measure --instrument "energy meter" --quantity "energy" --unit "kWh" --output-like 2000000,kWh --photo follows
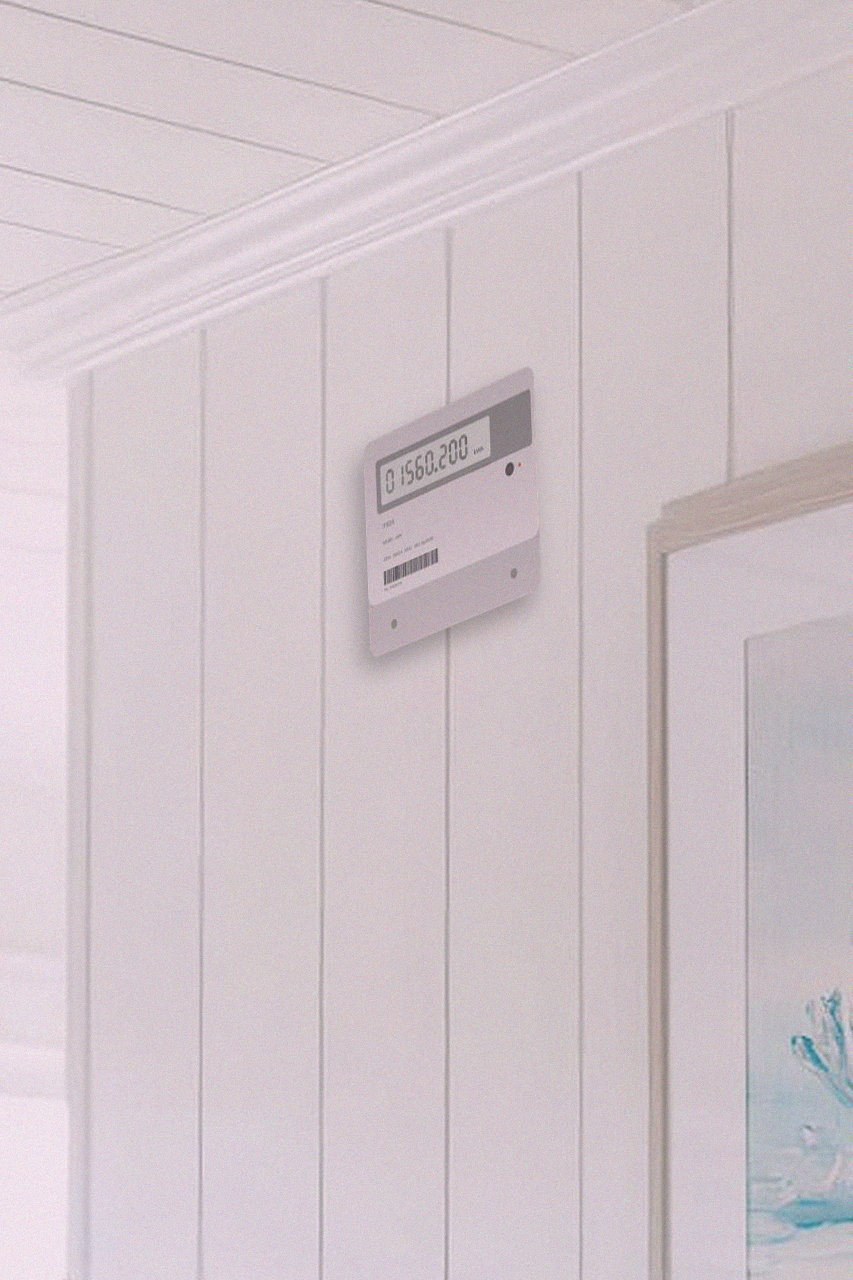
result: 1560.200,kWh
